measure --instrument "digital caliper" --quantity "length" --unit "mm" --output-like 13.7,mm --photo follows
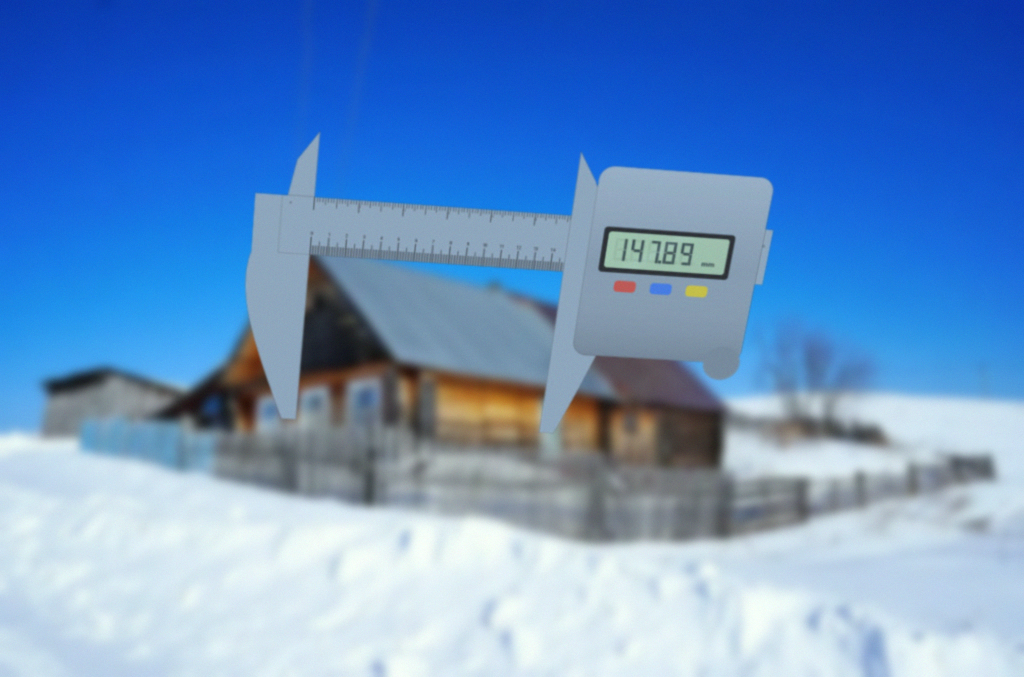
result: 147.89,mm
